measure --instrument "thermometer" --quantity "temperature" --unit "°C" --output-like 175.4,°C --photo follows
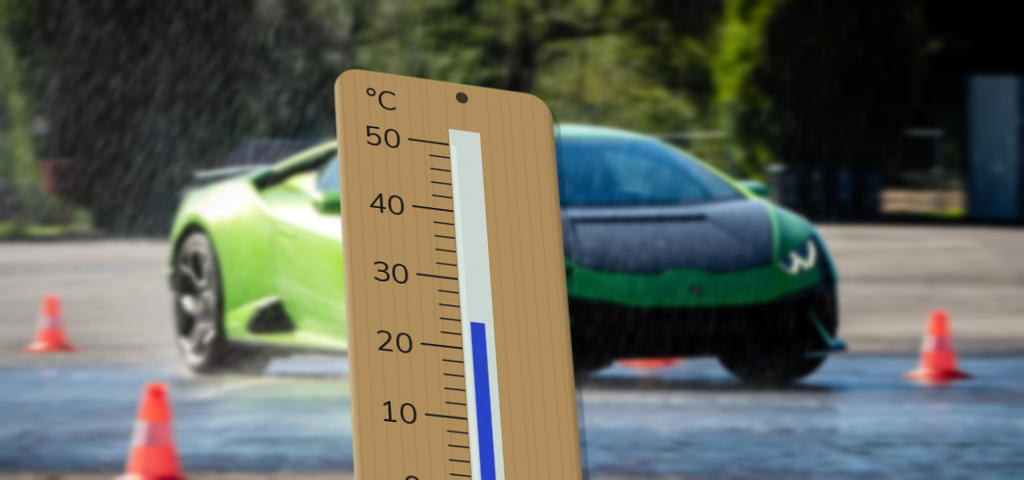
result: 24,°C
